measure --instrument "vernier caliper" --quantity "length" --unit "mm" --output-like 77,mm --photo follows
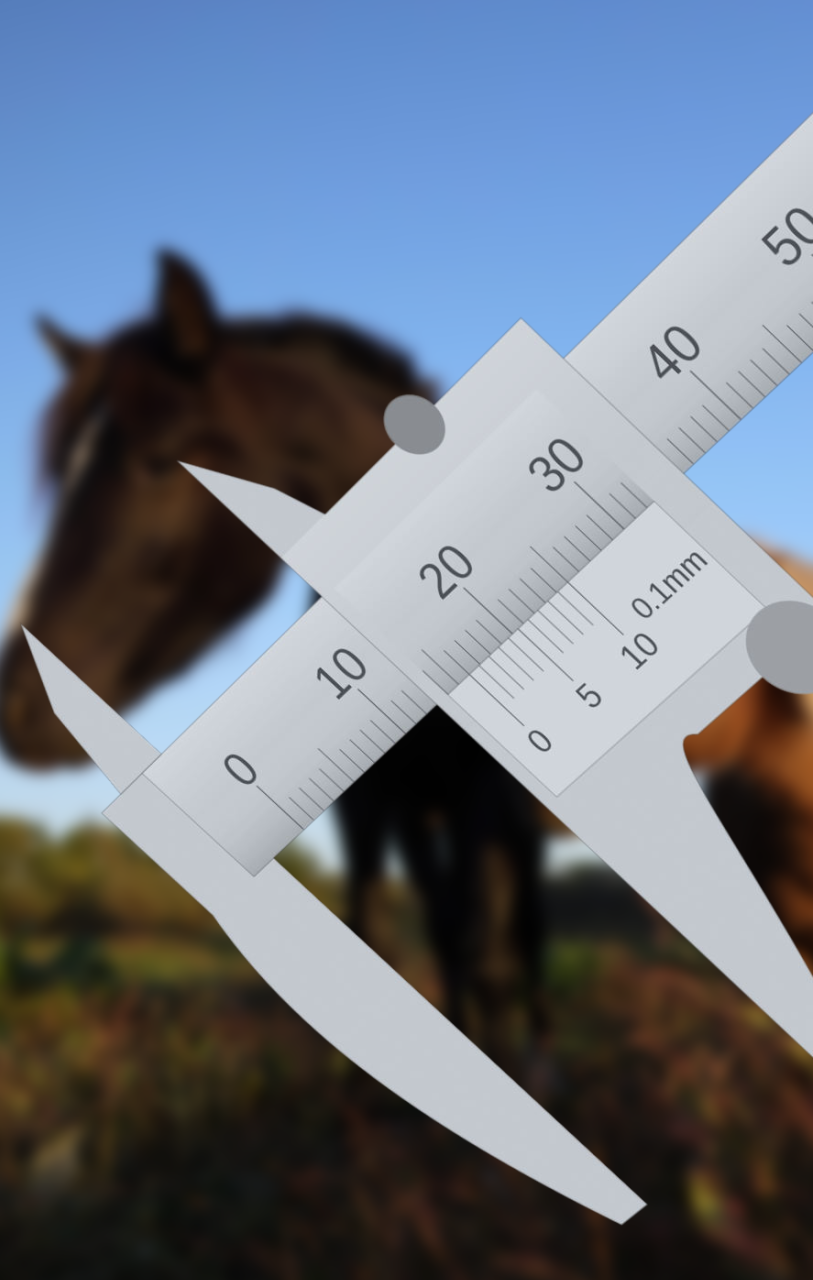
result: 16.0,mm
